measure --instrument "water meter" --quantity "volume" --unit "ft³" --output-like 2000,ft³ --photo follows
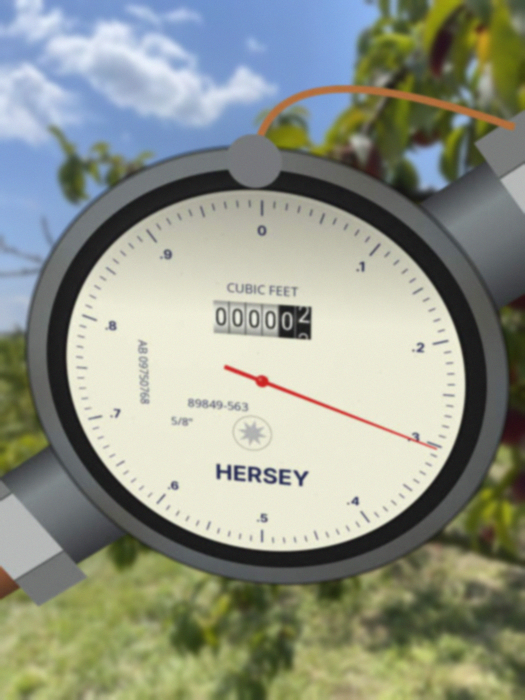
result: 2.30,ft³
